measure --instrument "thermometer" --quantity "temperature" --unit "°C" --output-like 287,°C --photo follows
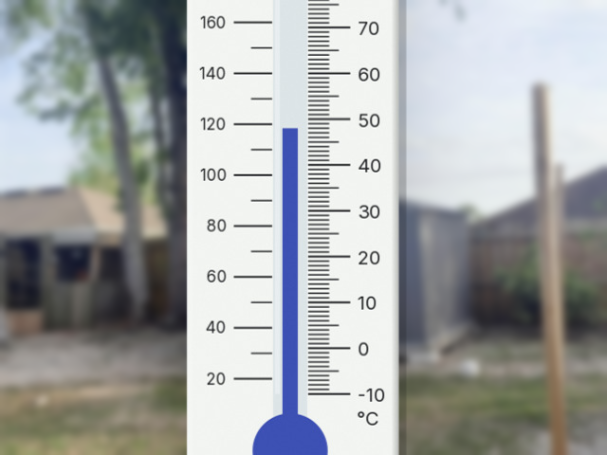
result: 48,°C
